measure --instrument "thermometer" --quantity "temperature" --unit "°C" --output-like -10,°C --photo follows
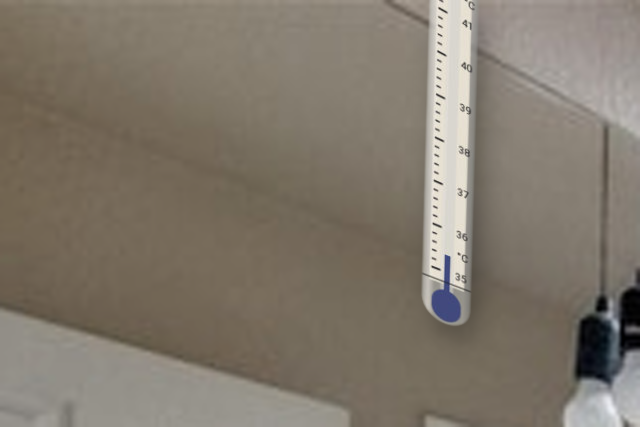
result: 35.4,°C
